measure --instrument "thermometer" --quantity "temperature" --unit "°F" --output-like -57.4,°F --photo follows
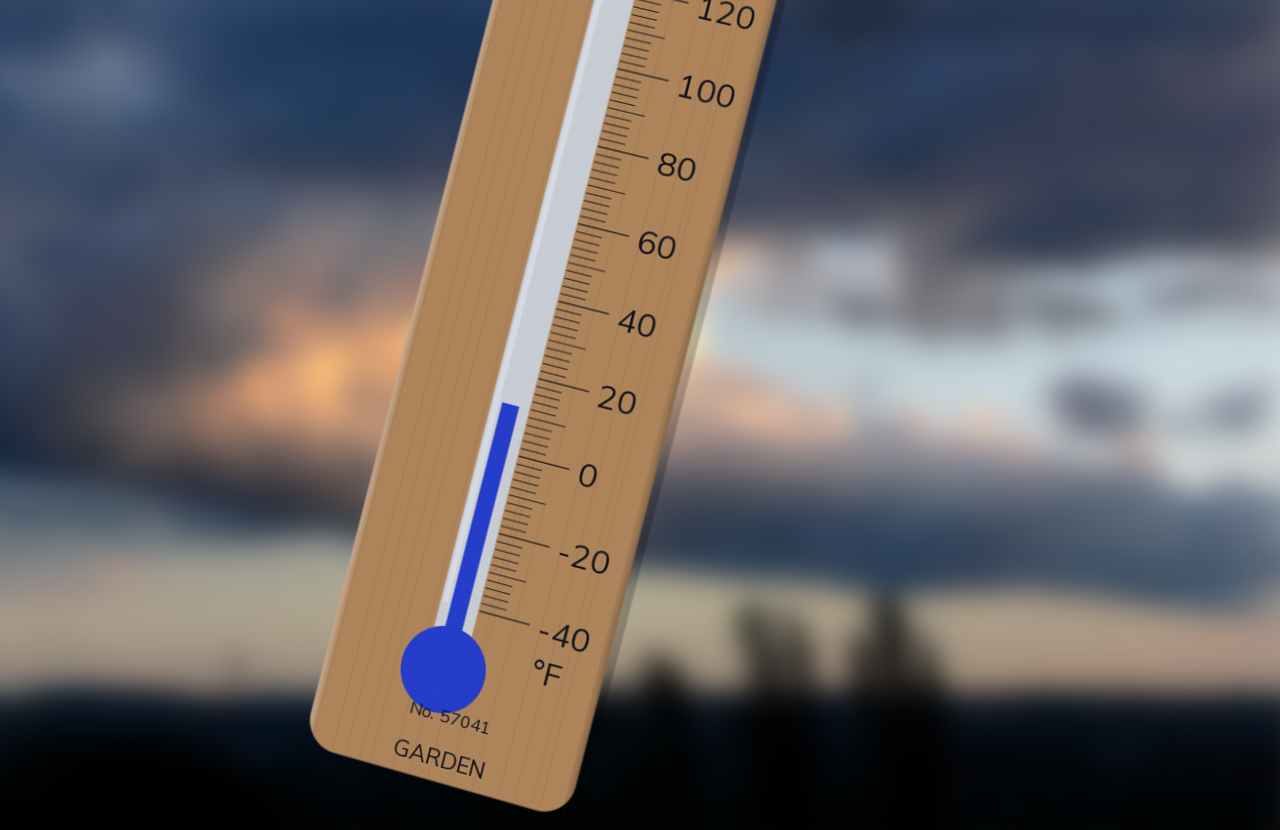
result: 12,°F
